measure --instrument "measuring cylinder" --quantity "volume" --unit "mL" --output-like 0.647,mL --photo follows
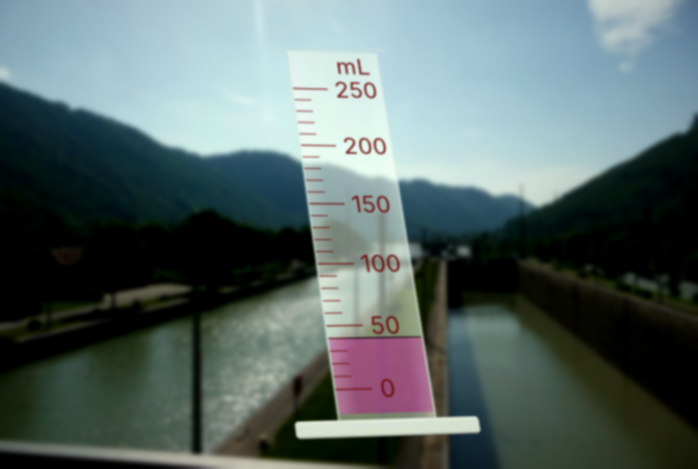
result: 40,mL
